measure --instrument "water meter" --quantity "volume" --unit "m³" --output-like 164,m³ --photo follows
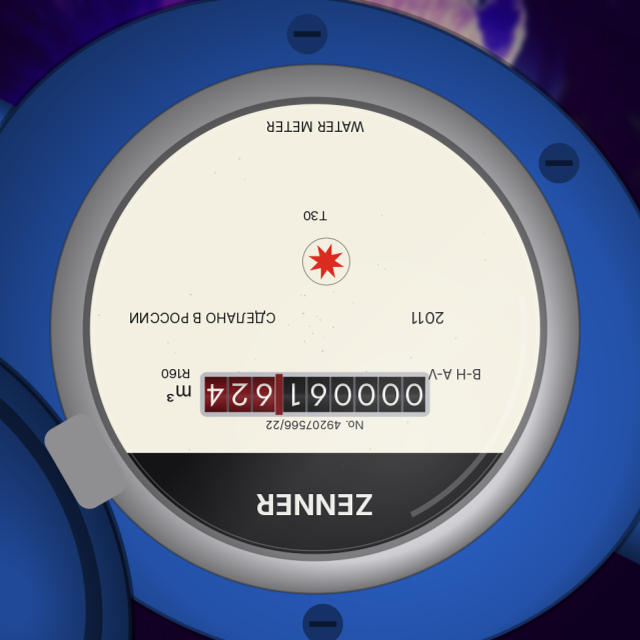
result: 61.624,m³
